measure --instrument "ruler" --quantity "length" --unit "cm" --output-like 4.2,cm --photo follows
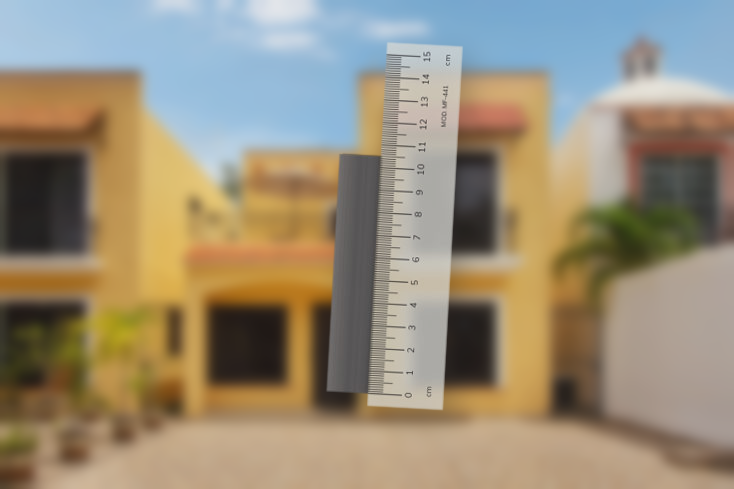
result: 10.5,cm
